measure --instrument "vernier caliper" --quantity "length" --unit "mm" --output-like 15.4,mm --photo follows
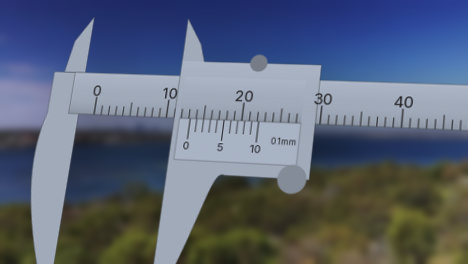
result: 13.2,mm
